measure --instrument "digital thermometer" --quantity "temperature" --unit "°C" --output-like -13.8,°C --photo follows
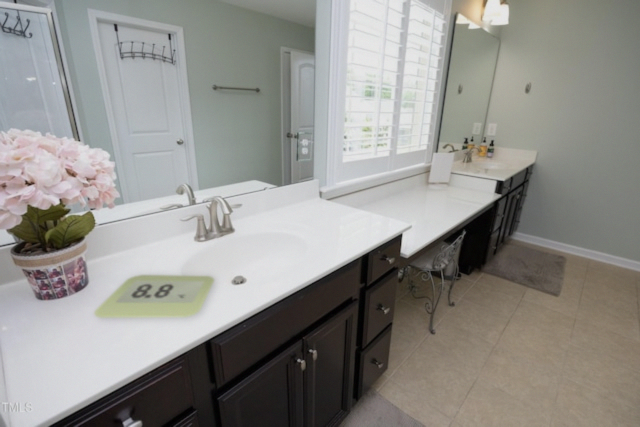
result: 8.8,°C
